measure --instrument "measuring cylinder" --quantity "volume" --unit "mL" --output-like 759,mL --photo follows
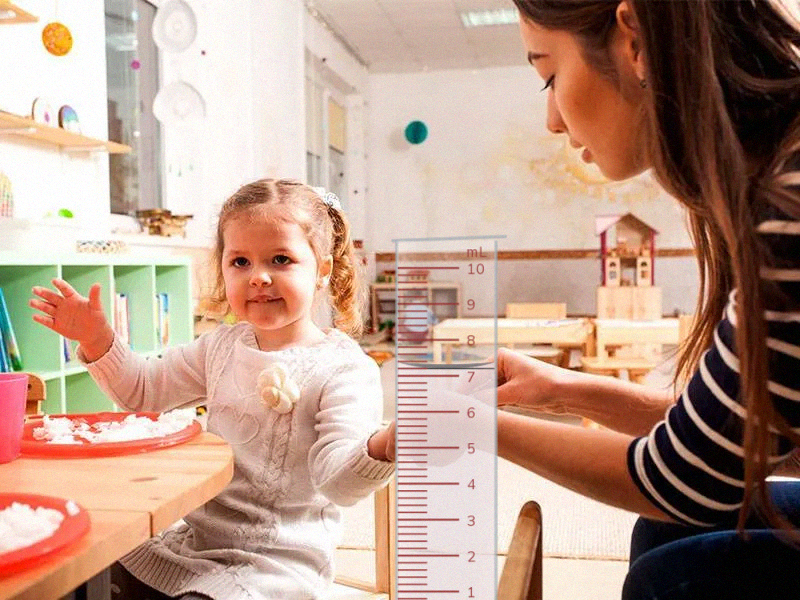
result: 7.2,mL
